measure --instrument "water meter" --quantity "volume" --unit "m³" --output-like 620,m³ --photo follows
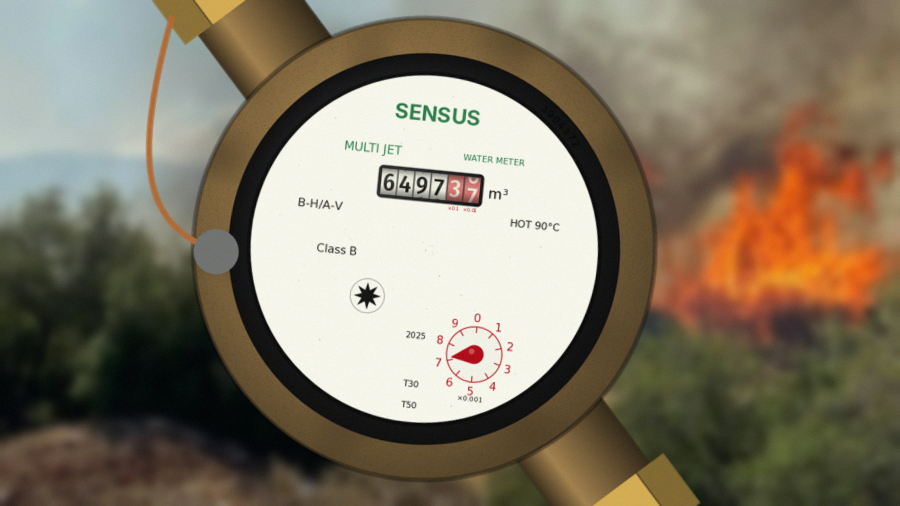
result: 6497.367,m³
